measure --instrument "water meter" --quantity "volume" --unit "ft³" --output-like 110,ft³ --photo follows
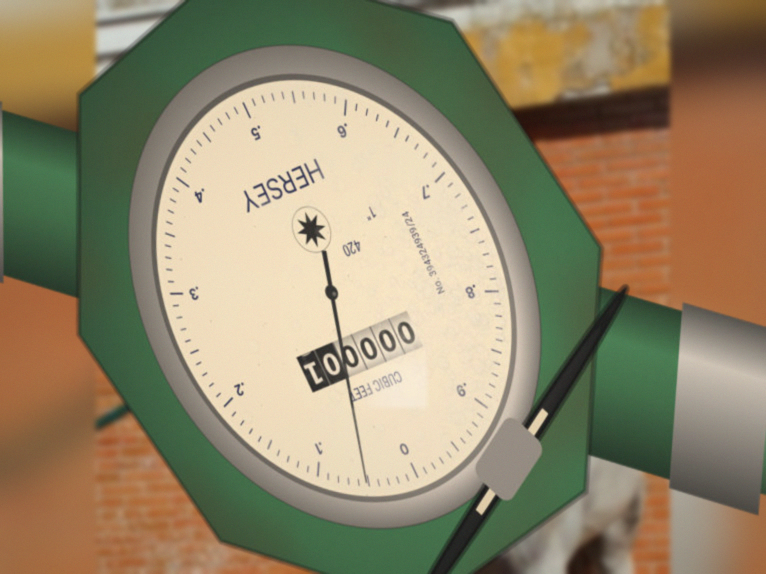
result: 1.05,ft³
